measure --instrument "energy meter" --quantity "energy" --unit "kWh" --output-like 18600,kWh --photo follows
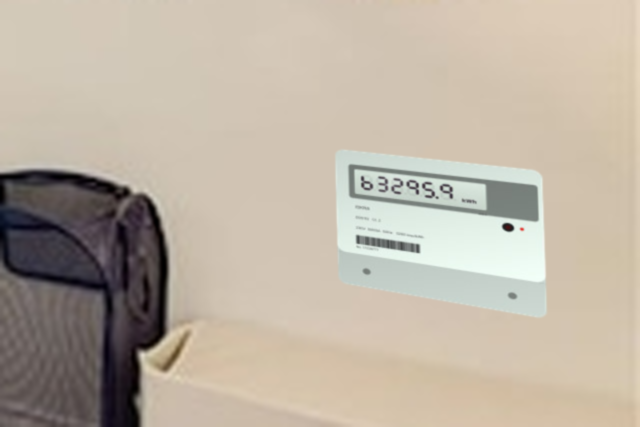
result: 63295.9,kWh
